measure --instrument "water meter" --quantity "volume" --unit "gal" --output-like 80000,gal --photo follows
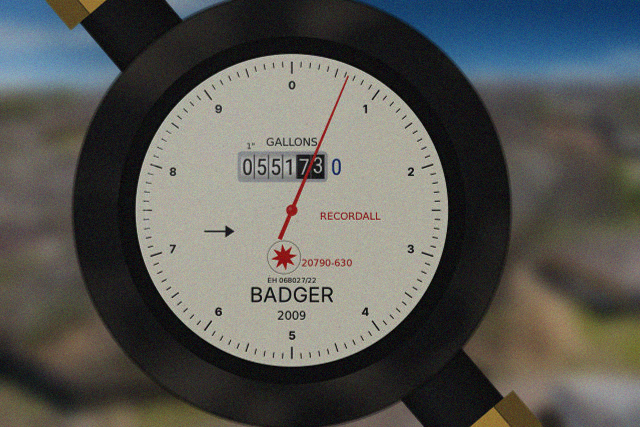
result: 551730.6,gal
